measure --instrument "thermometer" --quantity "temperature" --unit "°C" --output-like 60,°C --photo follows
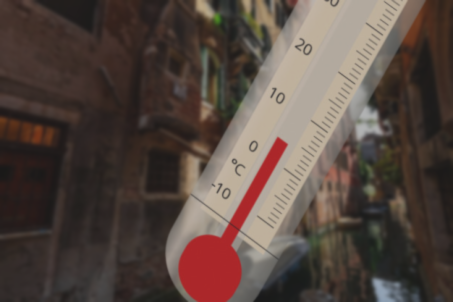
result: 4,°C
